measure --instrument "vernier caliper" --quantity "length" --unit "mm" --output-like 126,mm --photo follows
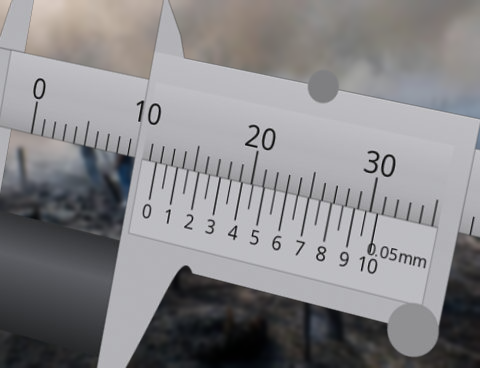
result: 11.6,mm
